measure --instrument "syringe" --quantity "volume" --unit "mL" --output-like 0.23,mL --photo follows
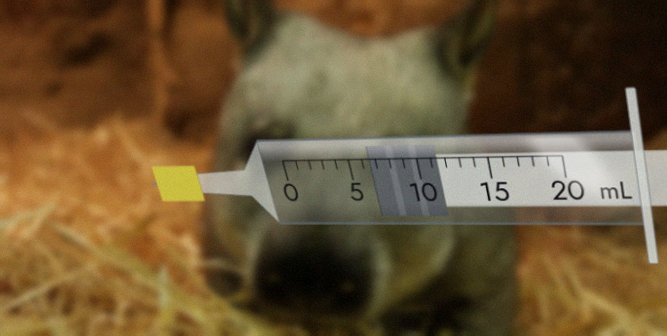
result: 6.5,mL
